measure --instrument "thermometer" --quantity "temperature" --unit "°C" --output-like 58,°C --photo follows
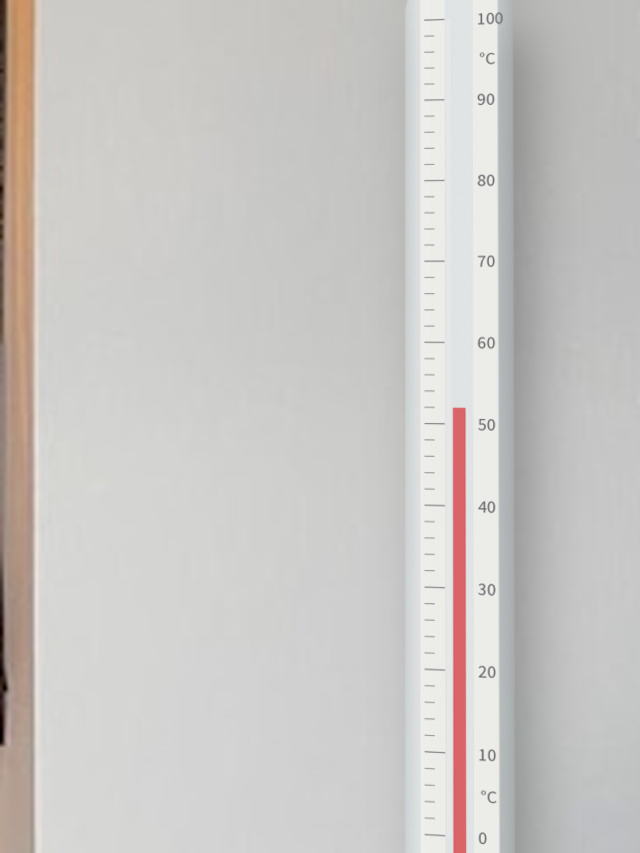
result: 52,°C
